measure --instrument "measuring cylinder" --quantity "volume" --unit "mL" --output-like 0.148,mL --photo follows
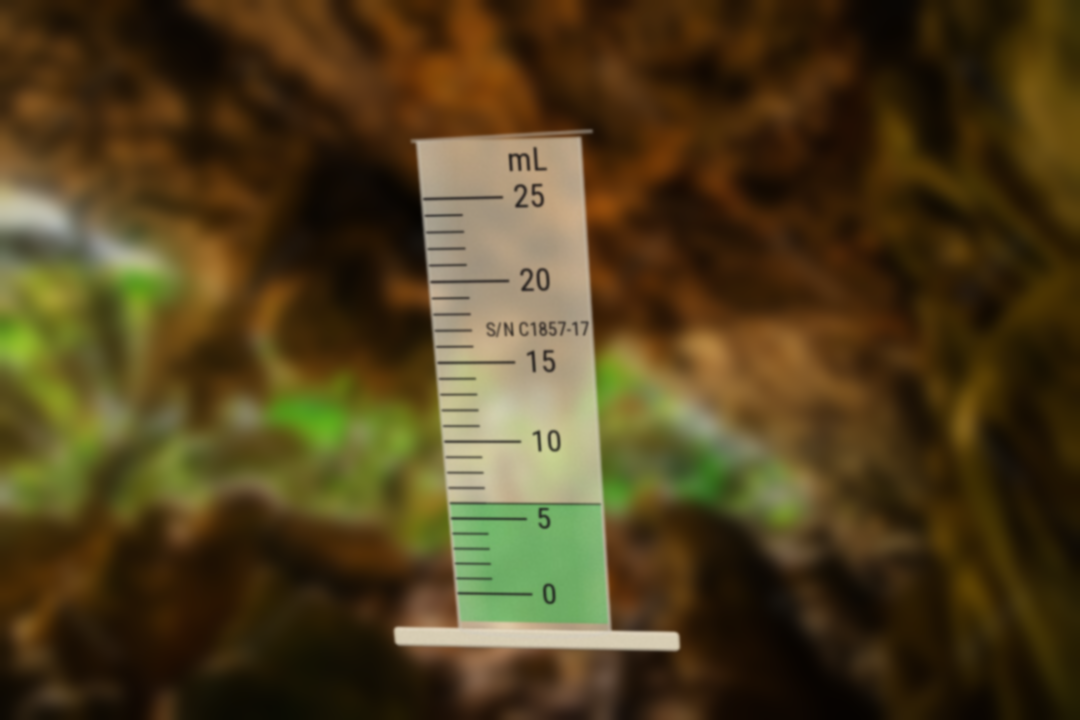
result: 6,mL
